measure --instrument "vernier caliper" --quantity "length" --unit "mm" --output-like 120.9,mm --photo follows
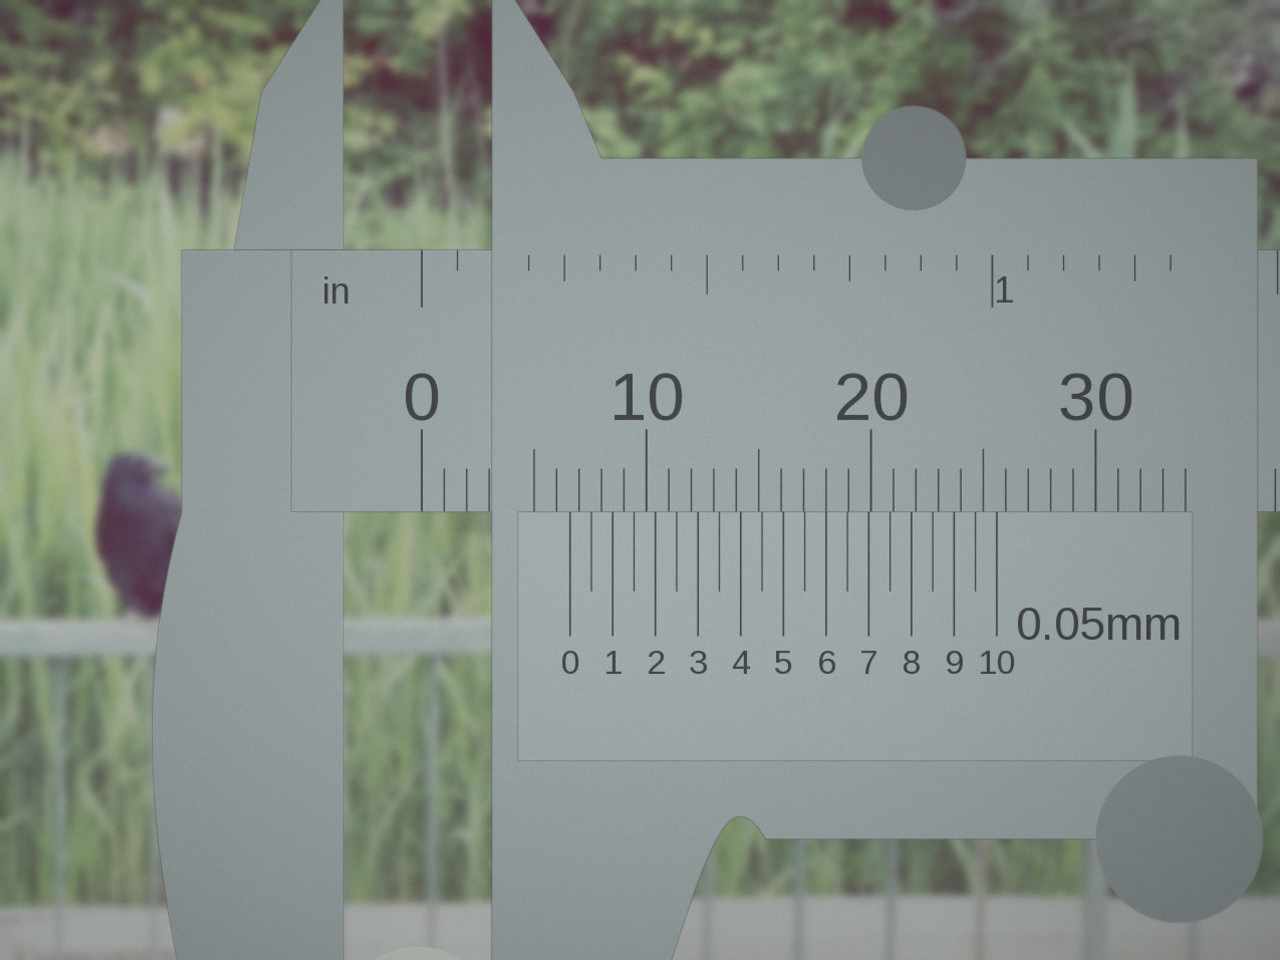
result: 6.6,mm
